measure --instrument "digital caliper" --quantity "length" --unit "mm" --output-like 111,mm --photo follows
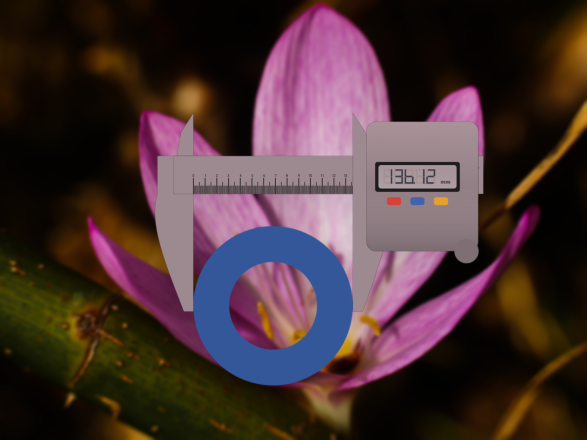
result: 136.12,mm
